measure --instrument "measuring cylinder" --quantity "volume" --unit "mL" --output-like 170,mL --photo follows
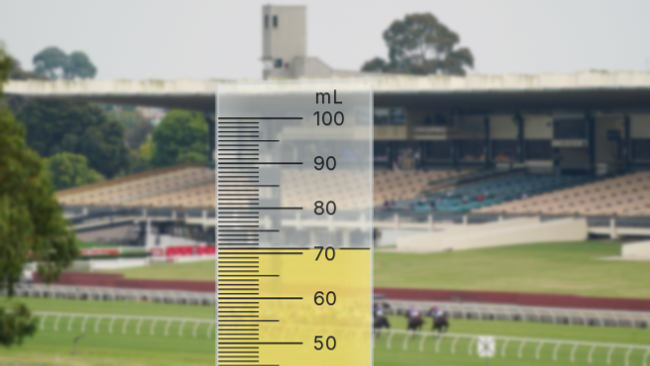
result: 71,mL
